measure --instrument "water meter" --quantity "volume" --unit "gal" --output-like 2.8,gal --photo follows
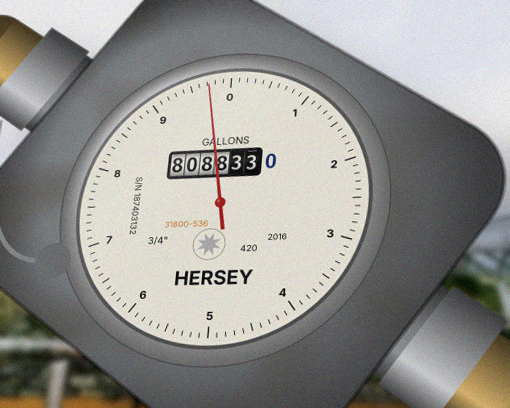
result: 8088329.7,gal
